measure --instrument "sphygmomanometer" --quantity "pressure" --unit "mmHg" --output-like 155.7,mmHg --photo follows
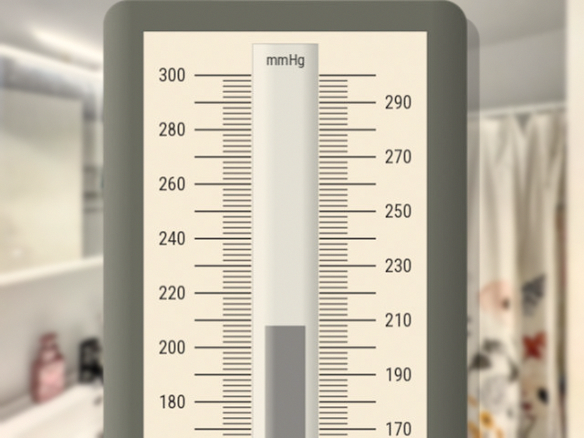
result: 208,mmHg
